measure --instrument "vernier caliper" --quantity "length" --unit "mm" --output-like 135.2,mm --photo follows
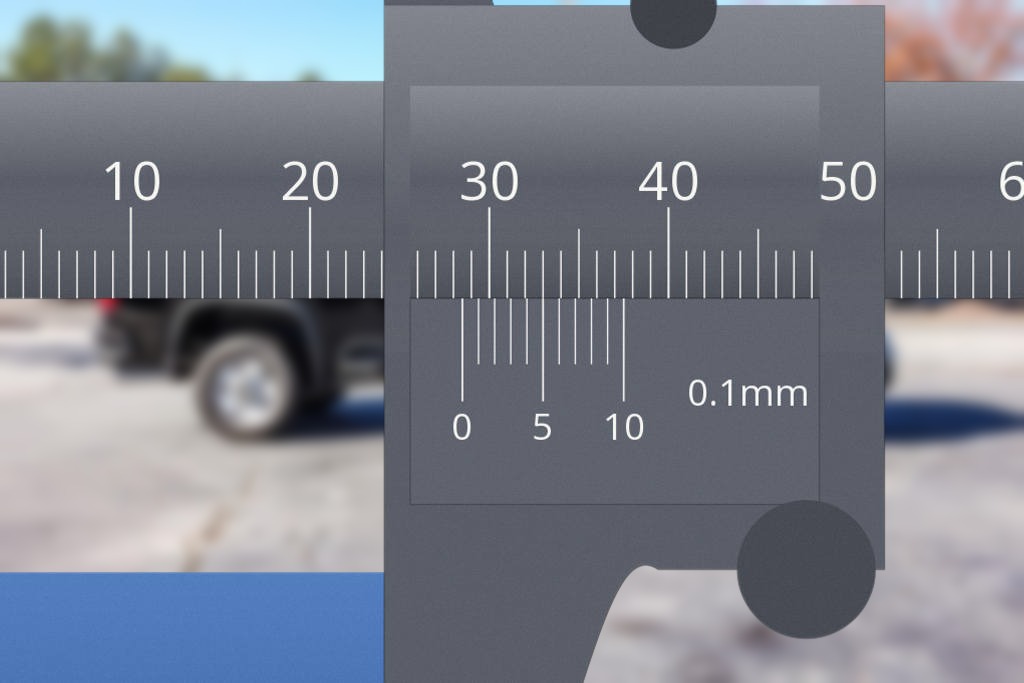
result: 28.5,mm
